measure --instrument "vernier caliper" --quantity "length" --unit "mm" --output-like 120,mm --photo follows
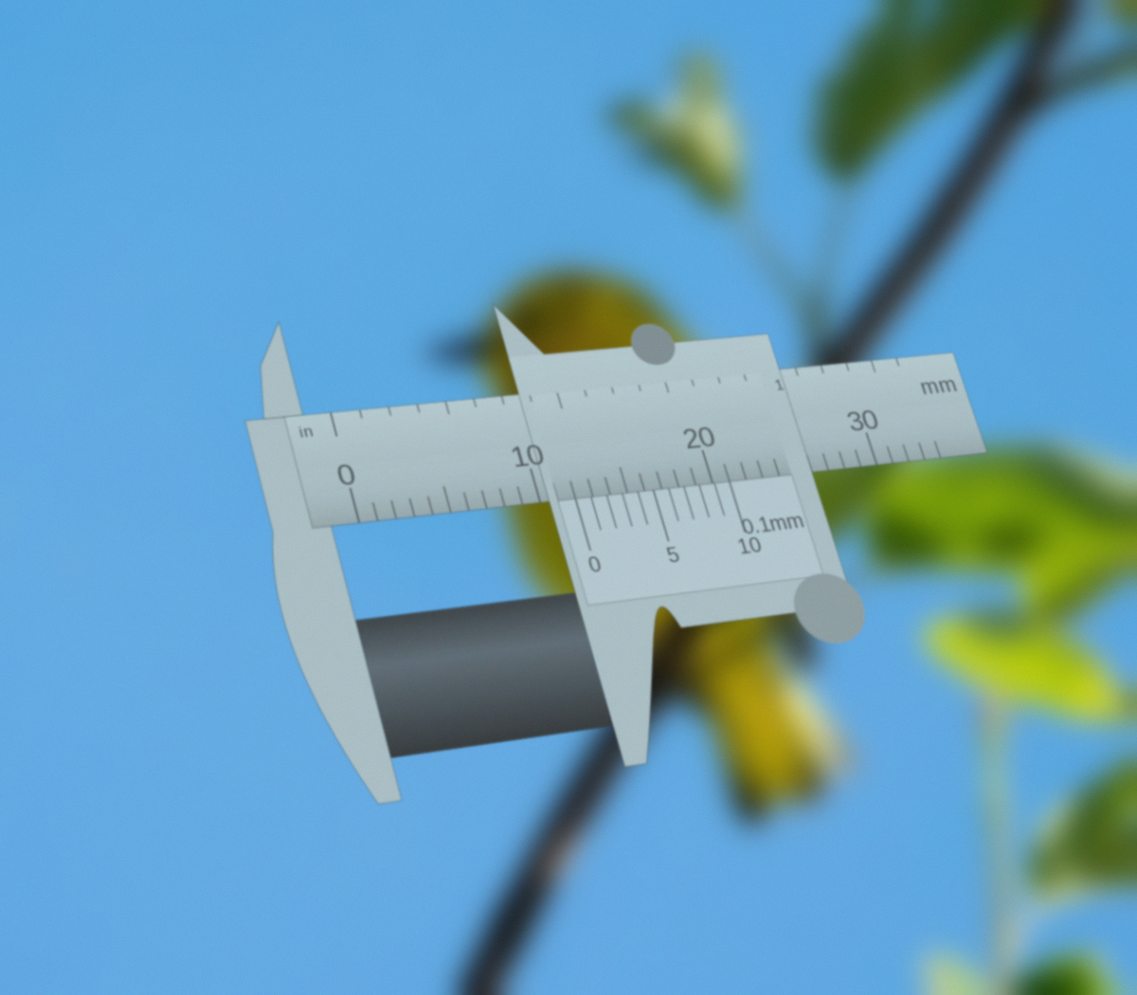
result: 12.0,mm
